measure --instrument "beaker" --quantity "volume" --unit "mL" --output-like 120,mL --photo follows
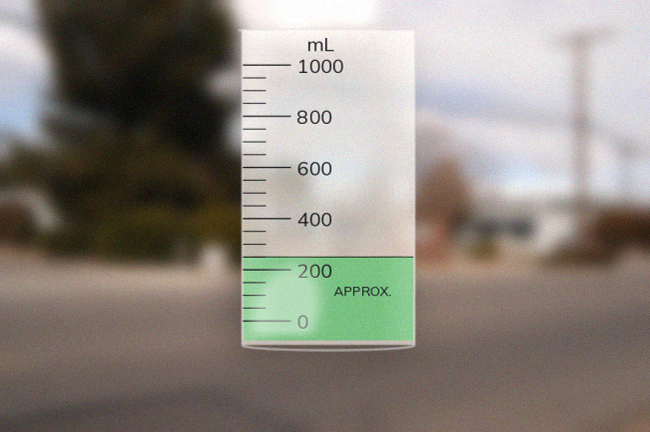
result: 250,mL
